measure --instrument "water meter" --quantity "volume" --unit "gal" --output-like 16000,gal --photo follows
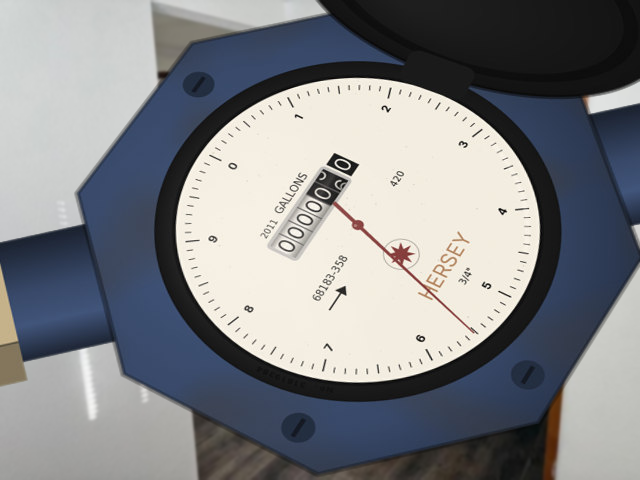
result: 55.5,gal
